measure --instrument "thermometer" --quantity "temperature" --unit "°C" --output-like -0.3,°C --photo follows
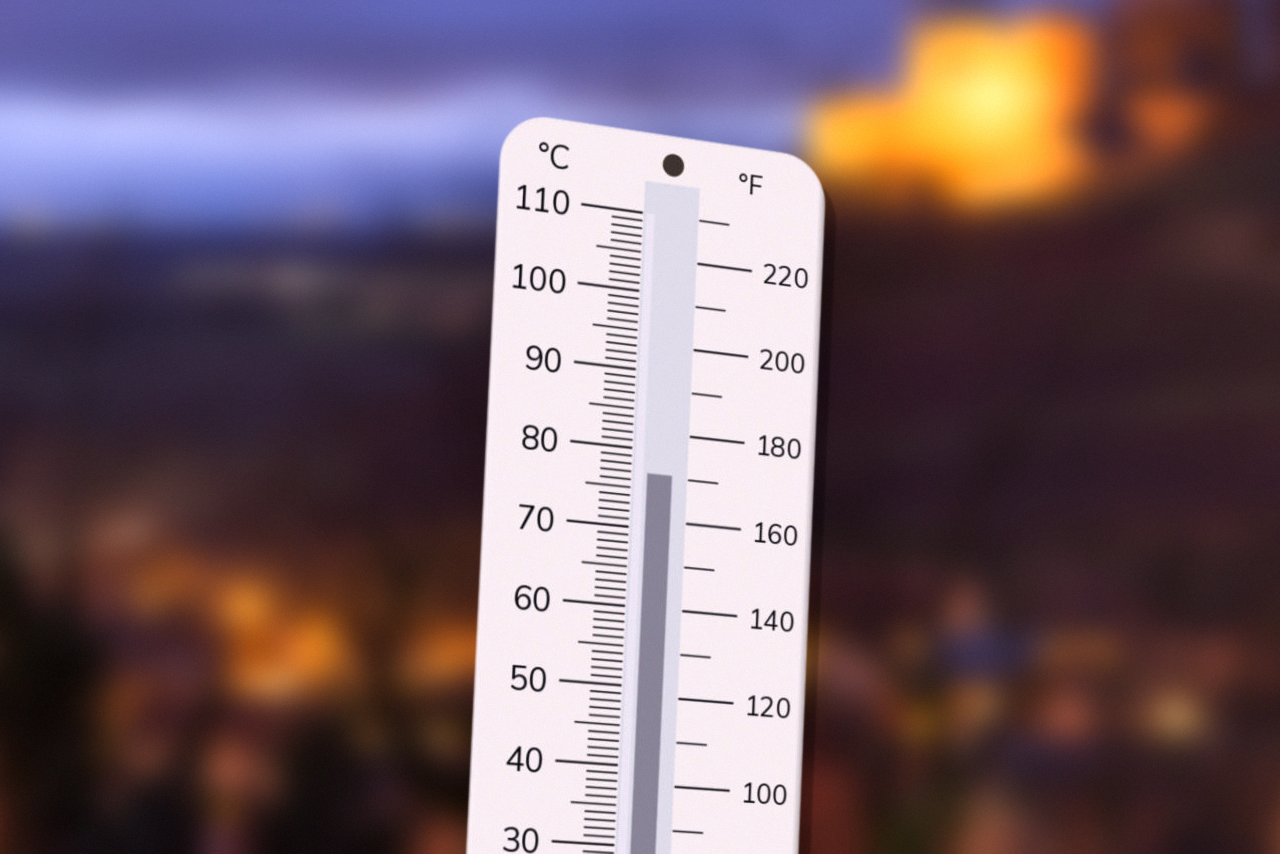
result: 77,°C
